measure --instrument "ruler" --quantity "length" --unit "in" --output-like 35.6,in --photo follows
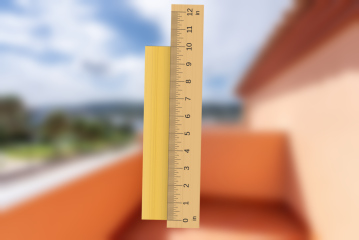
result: 10,in
